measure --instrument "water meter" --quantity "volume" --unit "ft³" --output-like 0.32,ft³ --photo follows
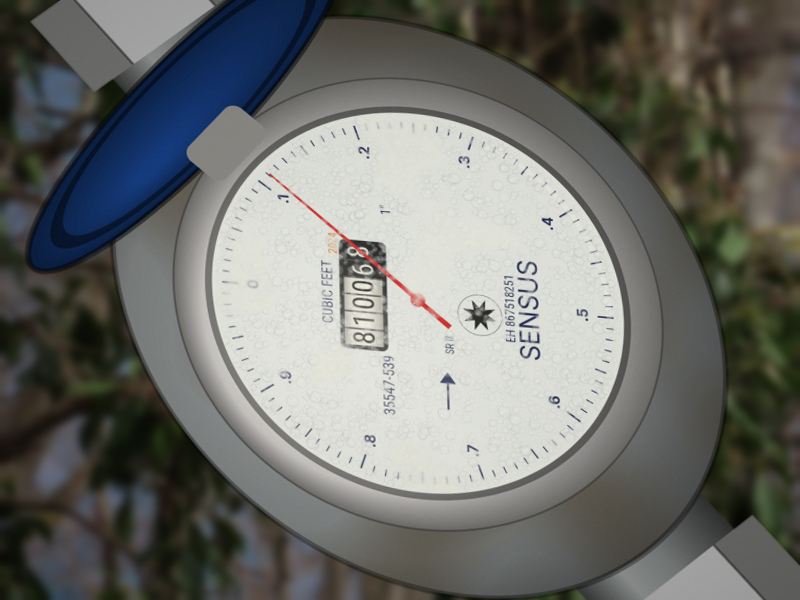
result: 810068.11,ft³
